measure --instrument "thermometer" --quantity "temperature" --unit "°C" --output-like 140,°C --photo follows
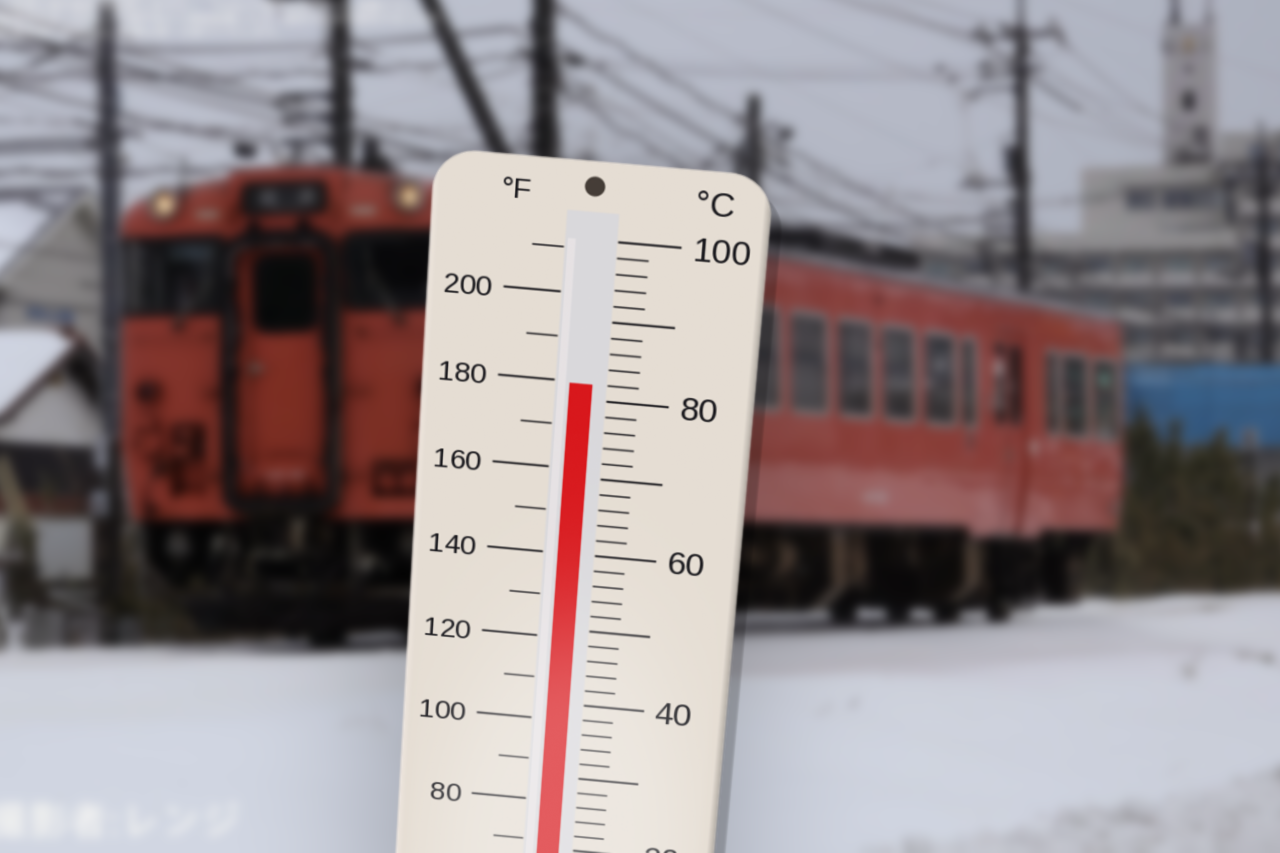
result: 82,°C
